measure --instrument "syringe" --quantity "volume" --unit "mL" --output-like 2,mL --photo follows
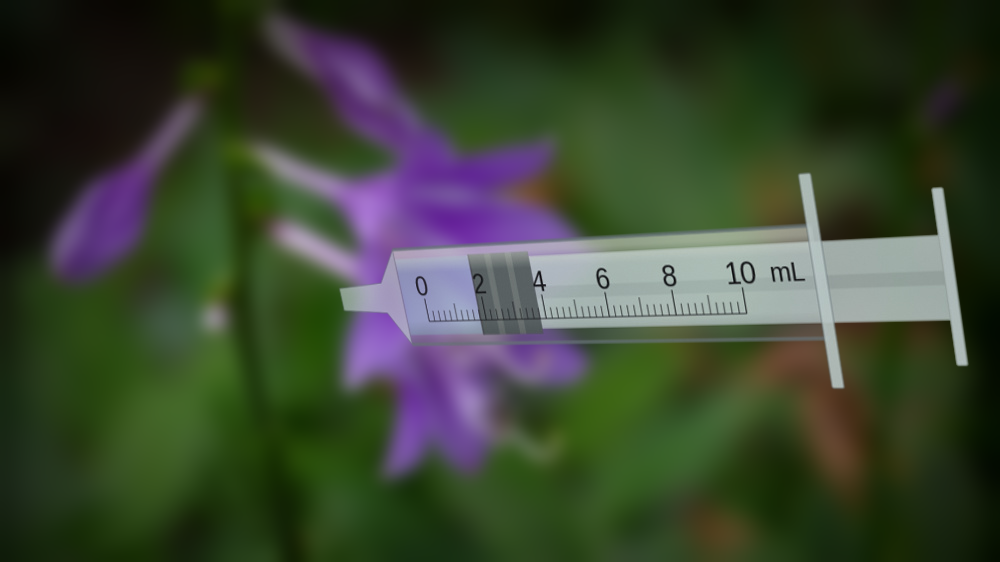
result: 1.8,mL
